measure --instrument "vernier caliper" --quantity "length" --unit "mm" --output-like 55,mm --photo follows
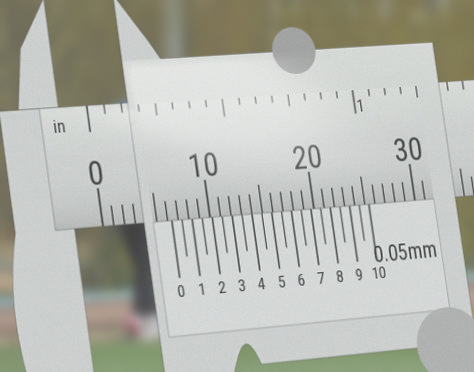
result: 6.4,mm
